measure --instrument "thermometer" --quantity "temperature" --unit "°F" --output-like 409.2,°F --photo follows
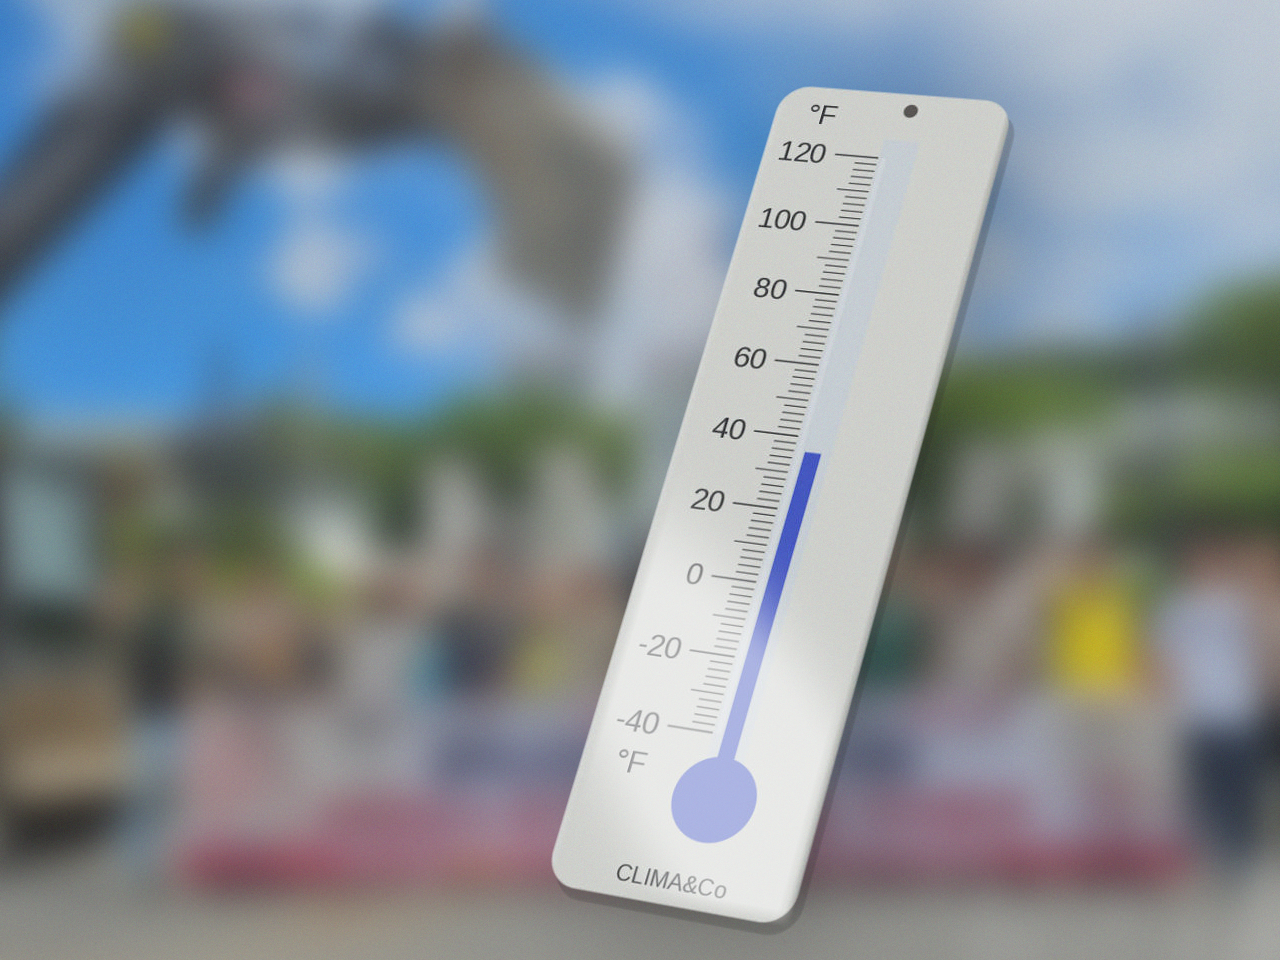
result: 36,°F
